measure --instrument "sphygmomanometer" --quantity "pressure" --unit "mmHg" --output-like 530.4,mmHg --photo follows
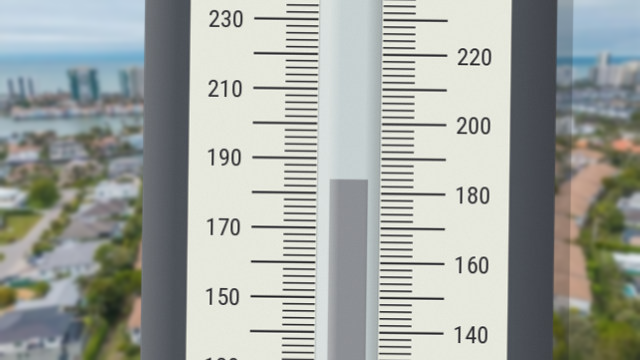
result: 184,mmHg
